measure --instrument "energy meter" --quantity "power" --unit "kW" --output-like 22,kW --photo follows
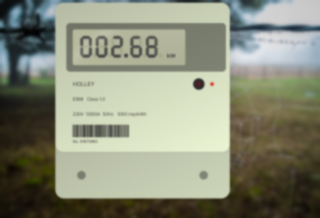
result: 2.68,kW
